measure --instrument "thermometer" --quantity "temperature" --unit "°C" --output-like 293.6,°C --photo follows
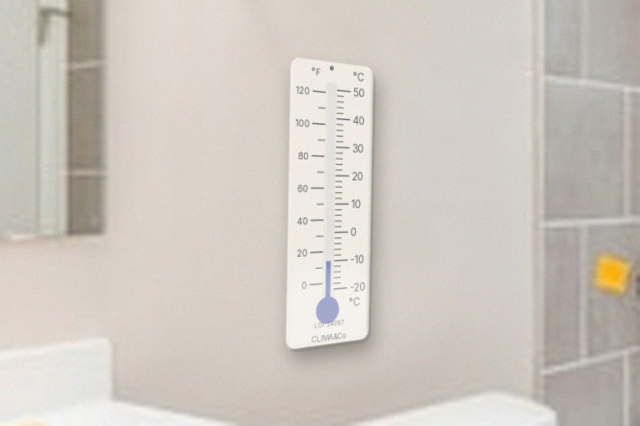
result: -10,°C
